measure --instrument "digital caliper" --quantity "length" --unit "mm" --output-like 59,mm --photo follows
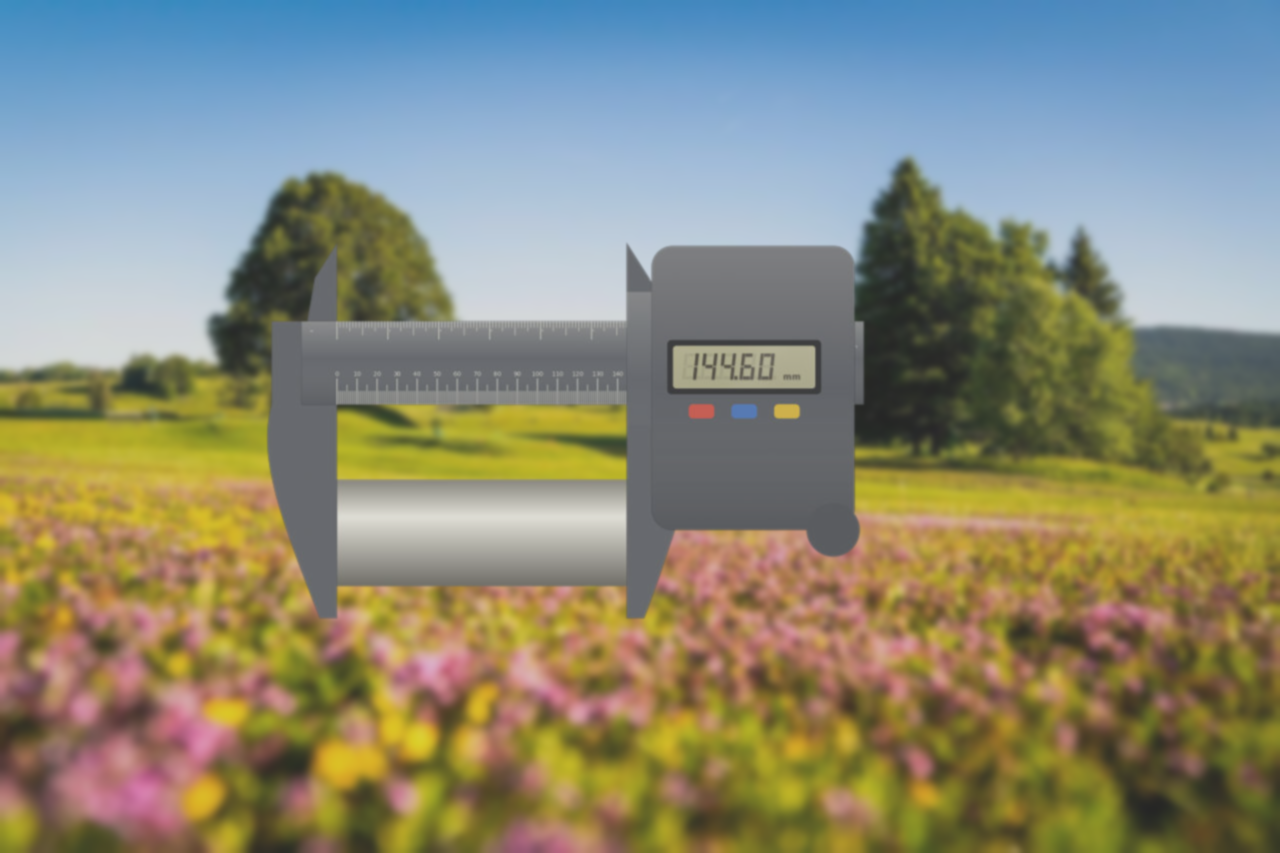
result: 144.60,mm
